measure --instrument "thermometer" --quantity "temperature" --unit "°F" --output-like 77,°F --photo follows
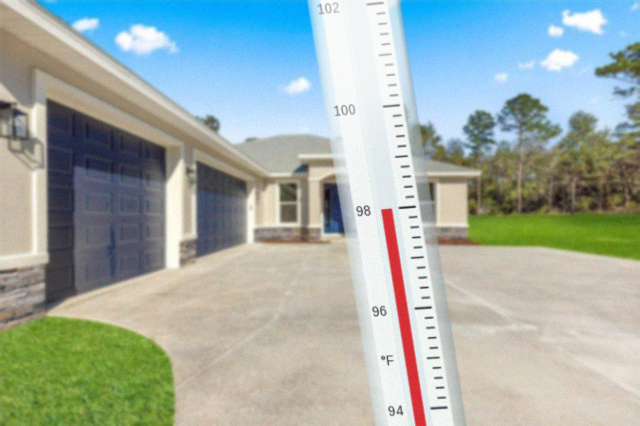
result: 98,°F
